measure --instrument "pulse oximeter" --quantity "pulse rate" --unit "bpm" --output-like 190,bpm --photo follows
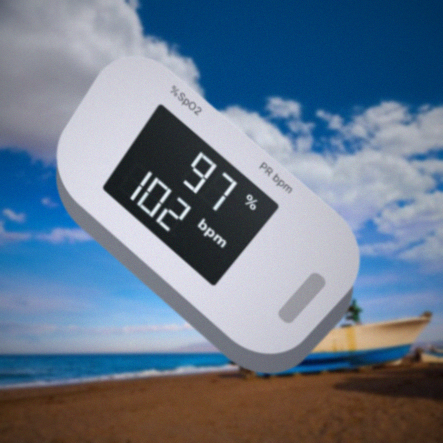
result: 102,bpm
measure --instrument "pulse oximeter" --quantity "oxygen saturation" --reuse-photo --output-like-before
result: 97,%
